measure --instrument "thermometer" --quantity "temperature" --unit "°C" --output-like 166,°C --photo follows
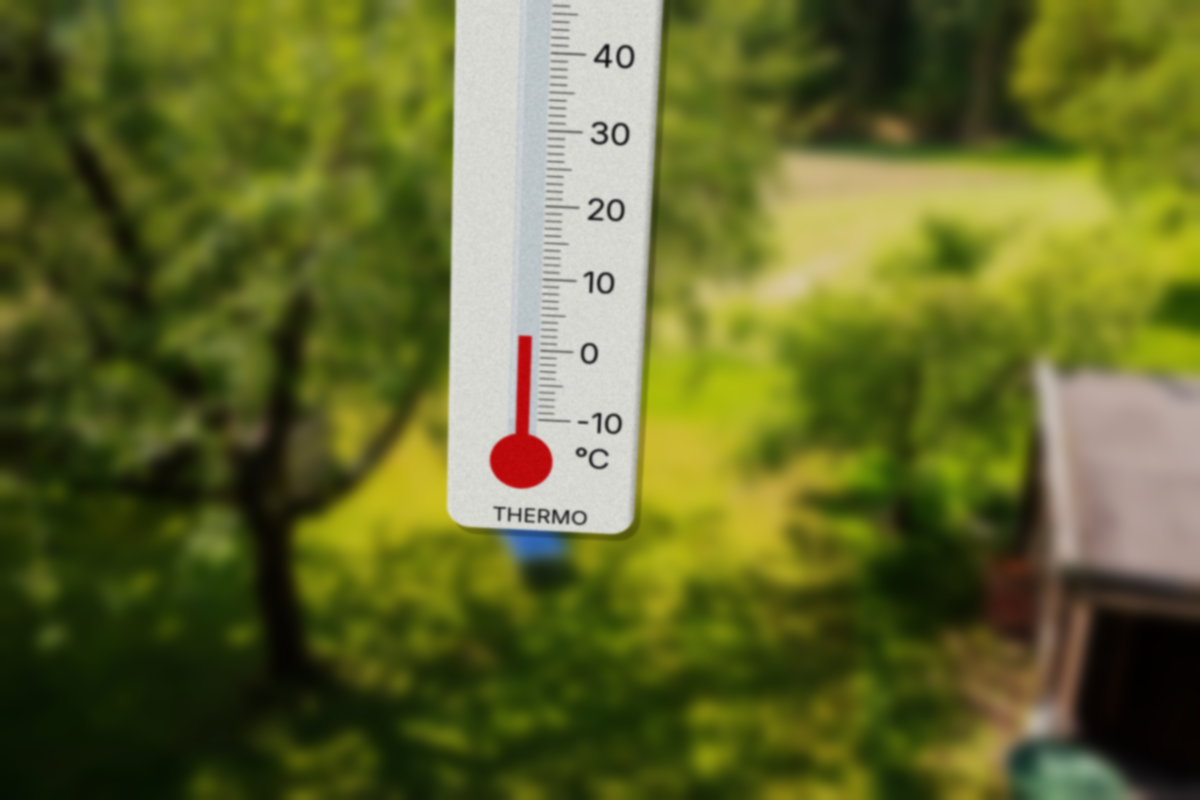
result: 2,°C
